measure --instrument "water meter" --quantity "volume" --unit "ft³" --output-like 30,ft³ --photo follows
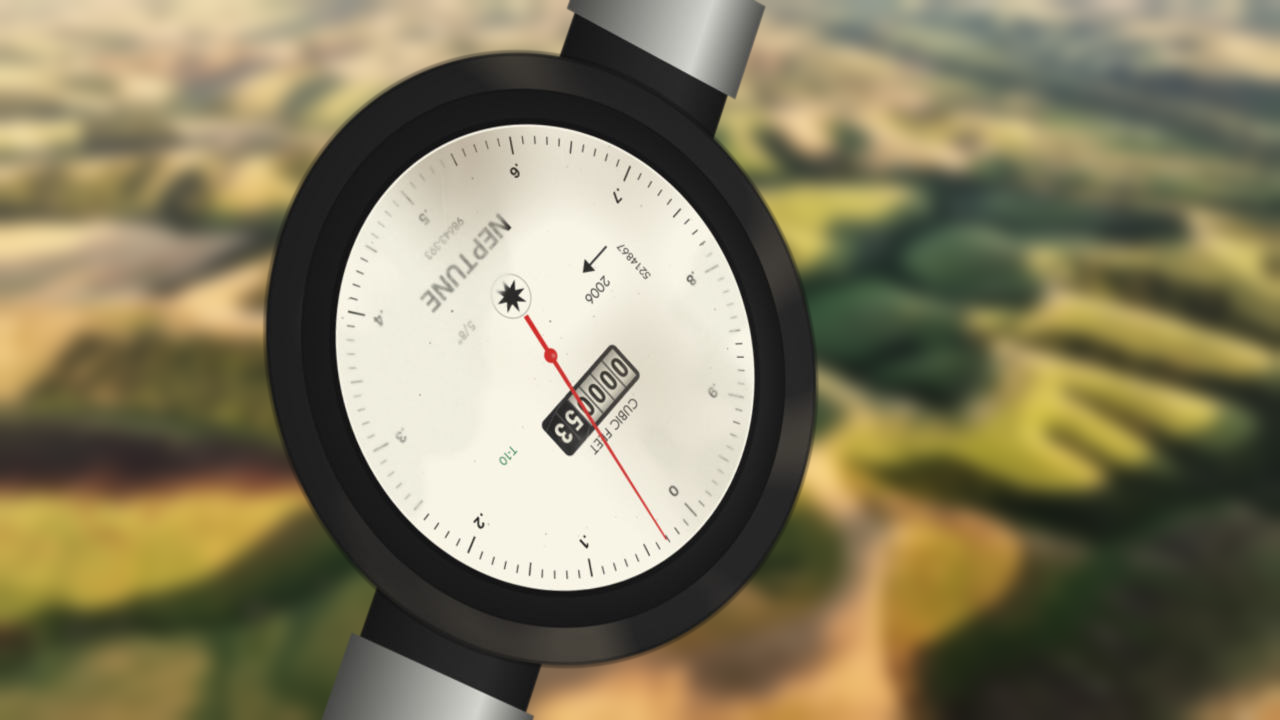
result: 53.03,ft³
